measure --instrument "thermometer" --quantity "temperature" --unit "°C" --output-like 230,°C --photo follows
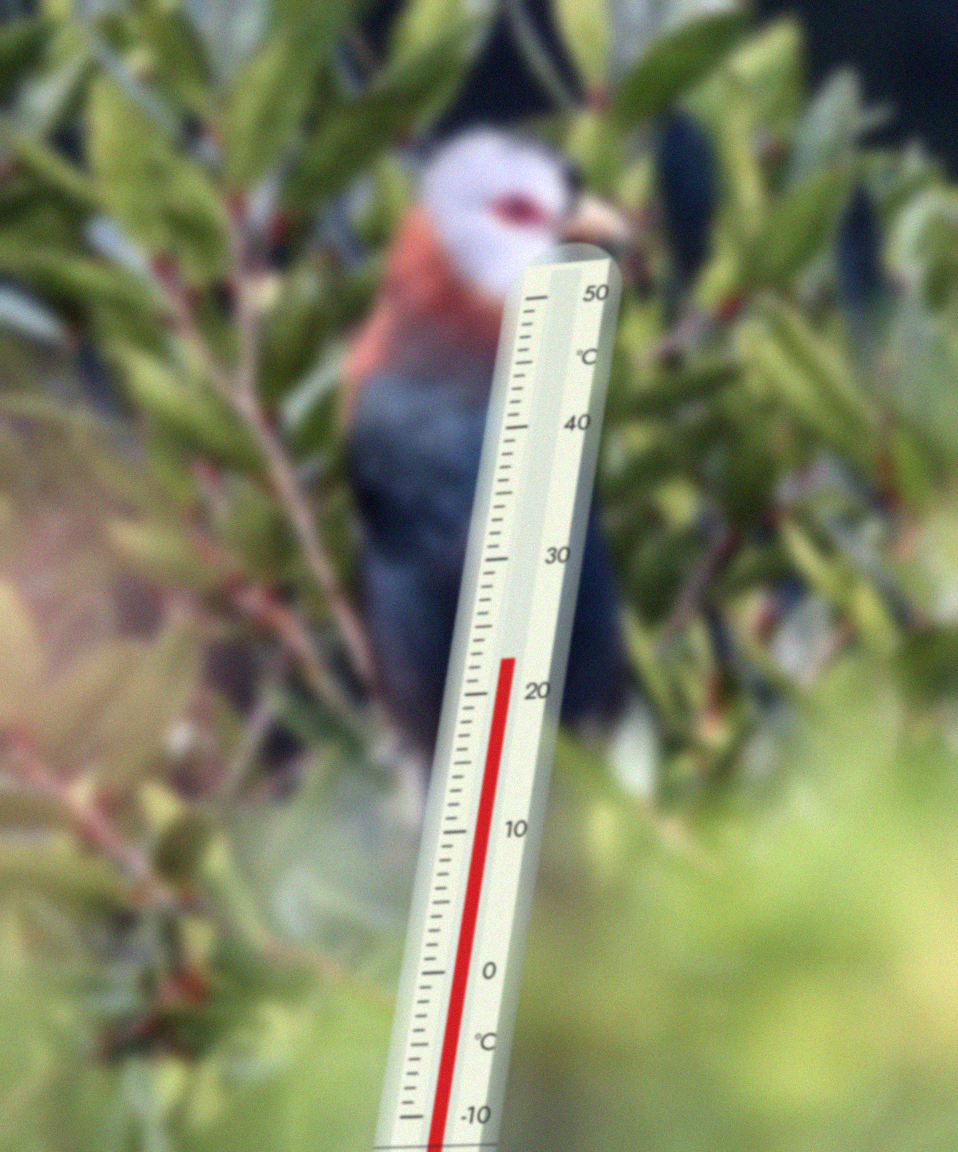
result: 22.5,°C
